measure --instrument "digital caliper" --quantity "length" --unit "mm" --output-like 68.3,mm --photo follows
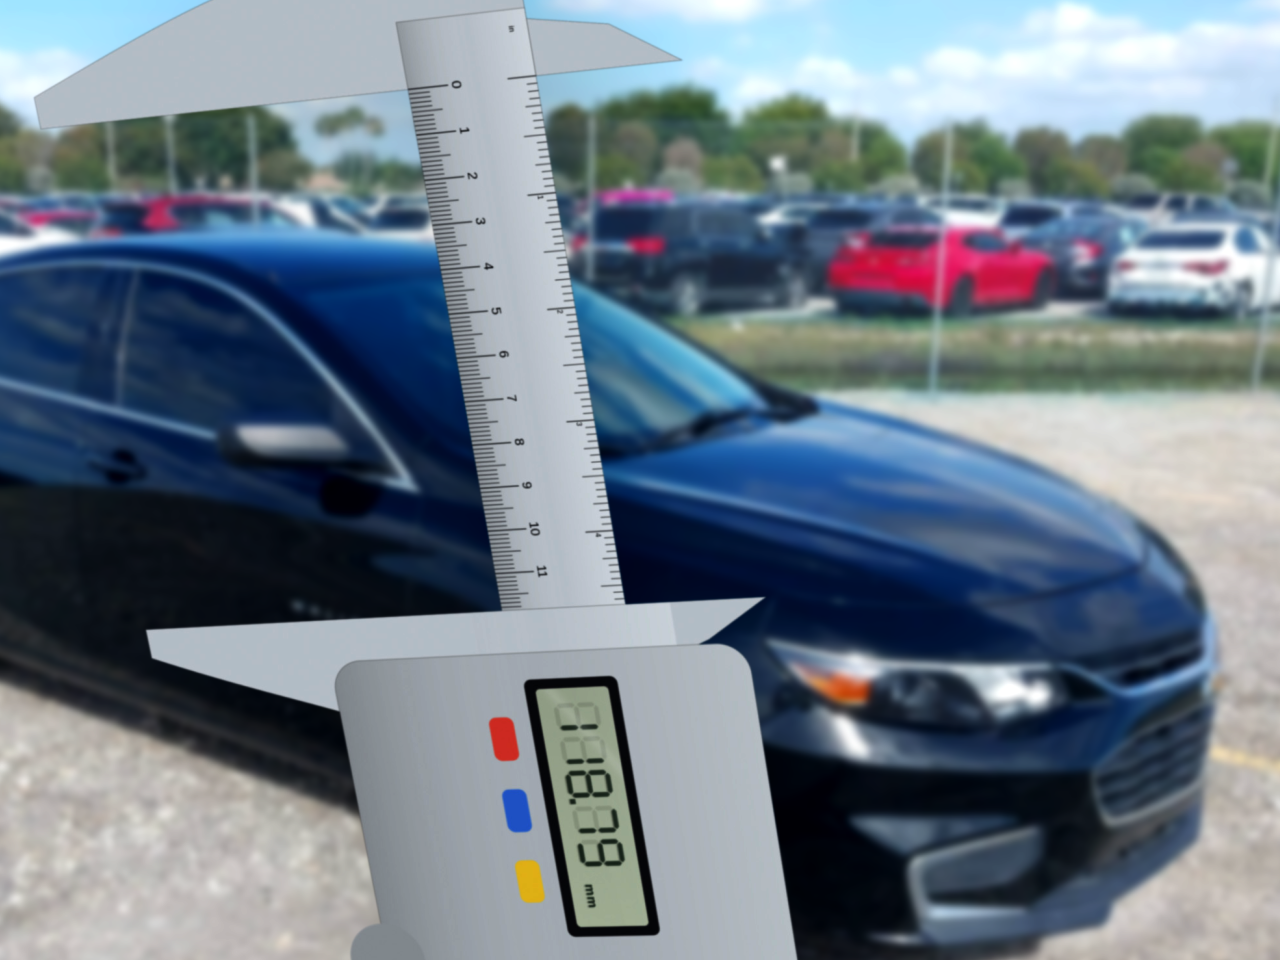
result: 118.79,mm
